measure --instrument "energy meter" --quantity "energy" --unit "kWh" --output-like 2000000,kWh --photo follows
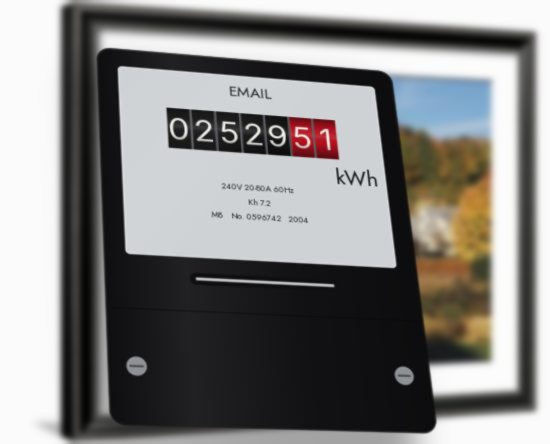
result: 2529.51,kWh
